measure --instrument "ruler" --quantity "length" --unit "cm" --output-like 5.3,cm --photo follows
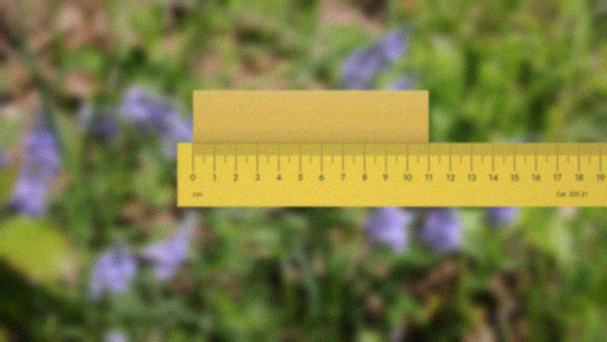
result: 11,cm
